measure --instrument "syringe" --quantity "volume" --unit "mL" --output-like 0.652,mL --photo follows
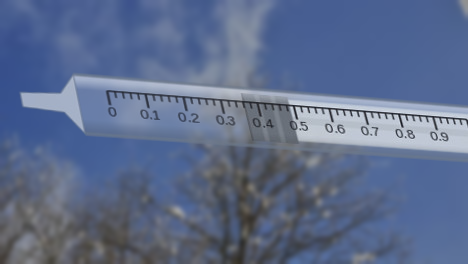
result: 0.36,mL
